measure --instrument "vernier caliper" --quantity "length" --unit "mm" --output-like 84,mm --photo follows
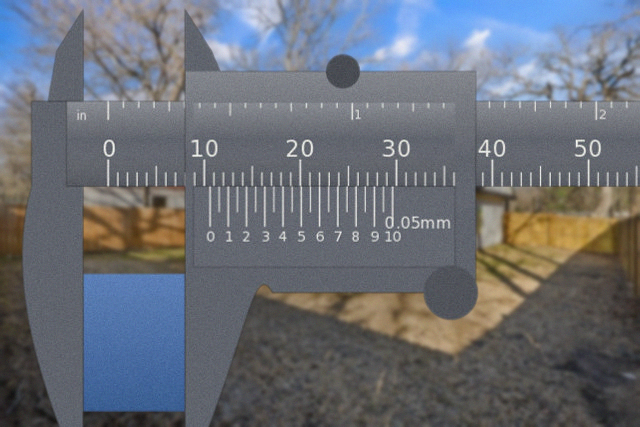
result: 10.6,mm
